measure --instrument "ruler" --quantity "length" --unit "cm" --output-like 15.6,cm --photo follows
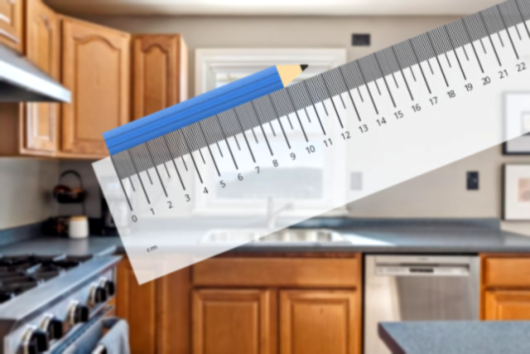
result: 11.5,cm
